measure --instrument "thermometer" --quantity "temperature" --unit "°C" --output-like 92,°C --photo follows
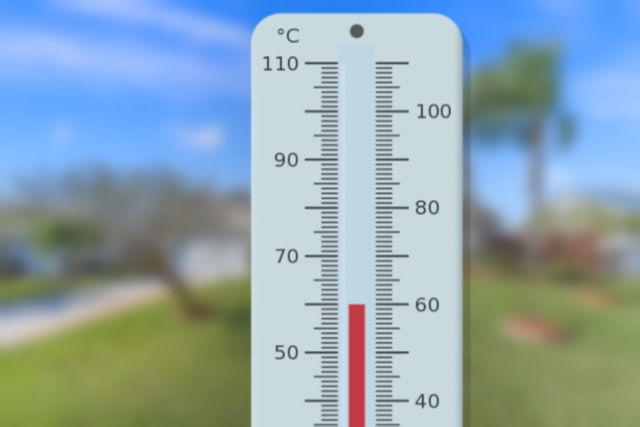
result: 60,°C
